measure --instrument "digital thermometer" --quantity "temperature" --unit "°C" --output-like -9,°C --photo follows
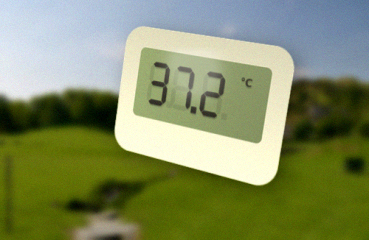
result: 37.2,°C
